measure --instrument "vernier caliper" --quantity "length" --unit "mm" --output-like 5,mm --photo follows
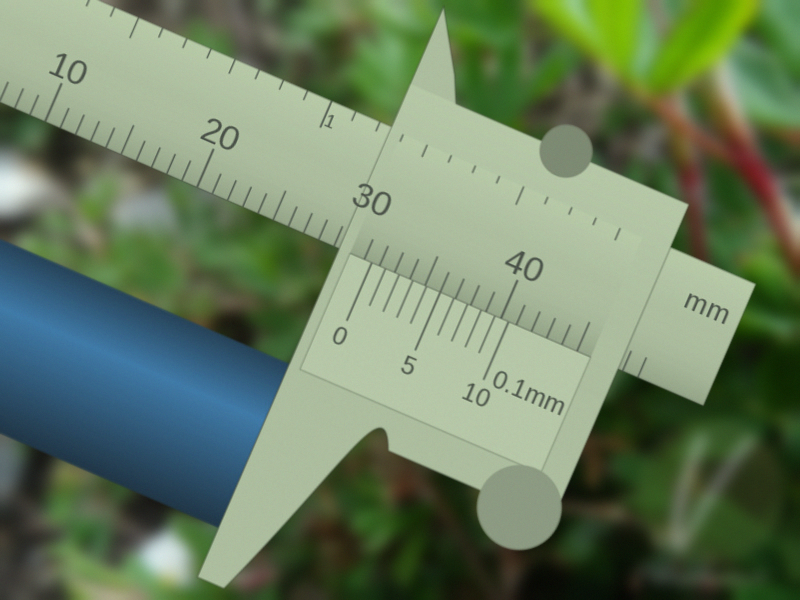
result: 31.5,mm
